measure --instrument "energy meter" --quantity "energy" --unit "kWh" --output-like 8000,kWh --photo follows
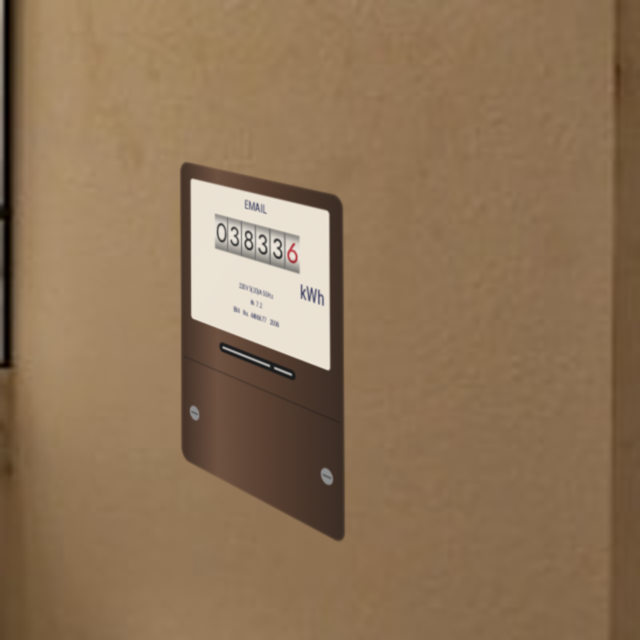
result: 3833.6,kWh
